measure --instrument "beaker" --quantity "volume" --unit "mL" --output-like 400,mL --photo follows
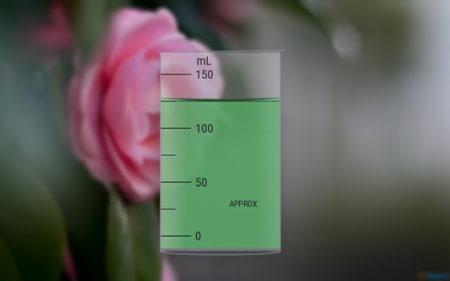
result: 125,mL
